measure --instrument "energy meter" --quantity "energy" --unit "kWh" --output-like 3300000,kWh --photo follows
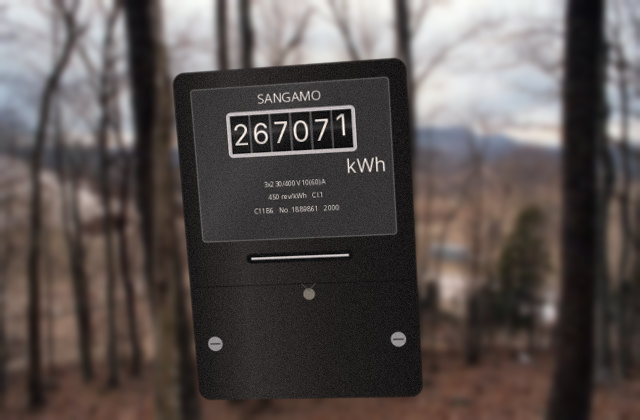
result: 267071,kWh
